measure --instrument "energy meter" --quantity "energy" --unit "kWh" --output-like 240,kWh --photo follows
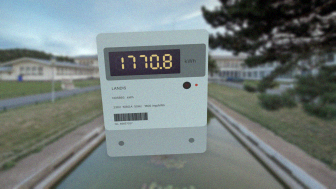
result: 1770.8,kWh
